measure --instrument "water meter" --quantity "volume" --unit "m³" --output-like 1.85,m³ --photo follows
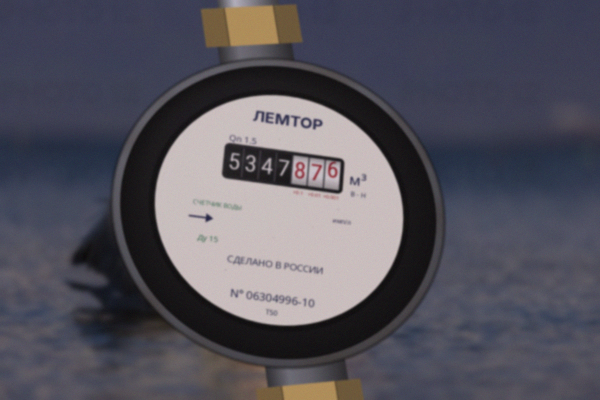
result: 5347.876,m³
